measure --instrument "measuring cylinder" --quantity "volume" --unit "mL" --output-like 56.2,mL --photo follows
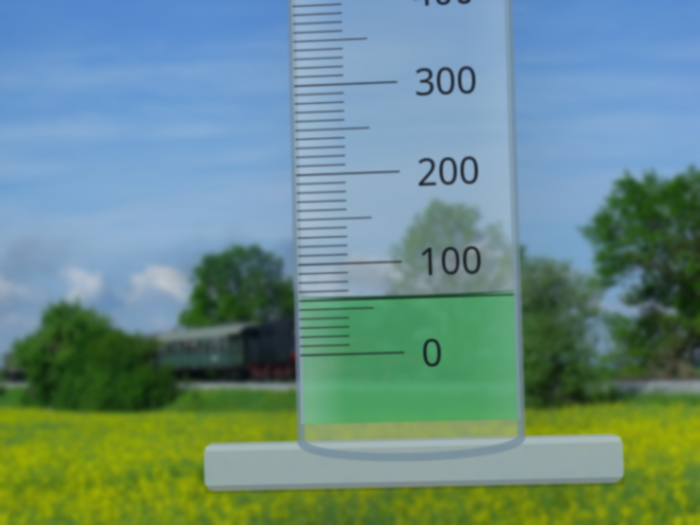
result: 60,mL
